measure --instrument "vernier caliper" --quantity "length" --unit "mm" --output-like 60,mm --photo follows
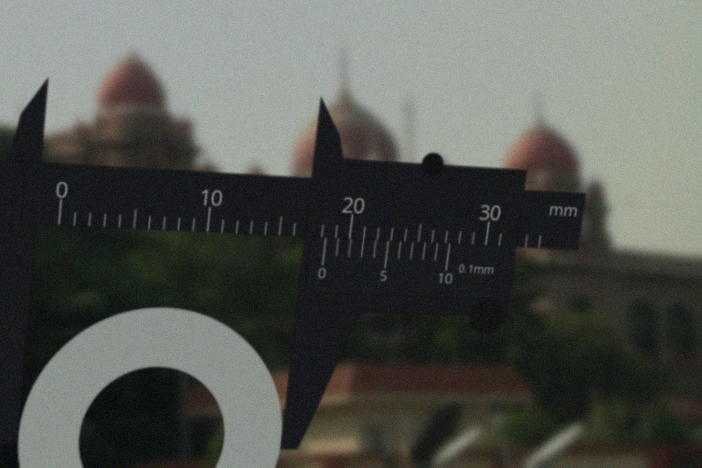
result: 18.3,mm
